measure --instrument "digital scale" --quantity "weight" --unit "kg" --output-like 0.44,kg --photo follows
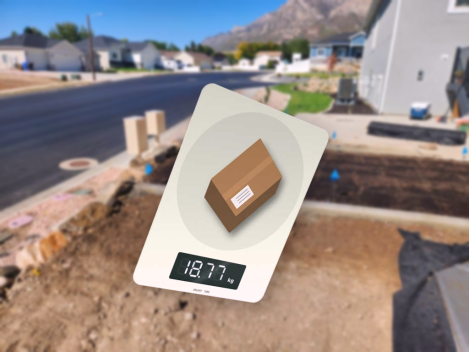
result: 18.77,kg
